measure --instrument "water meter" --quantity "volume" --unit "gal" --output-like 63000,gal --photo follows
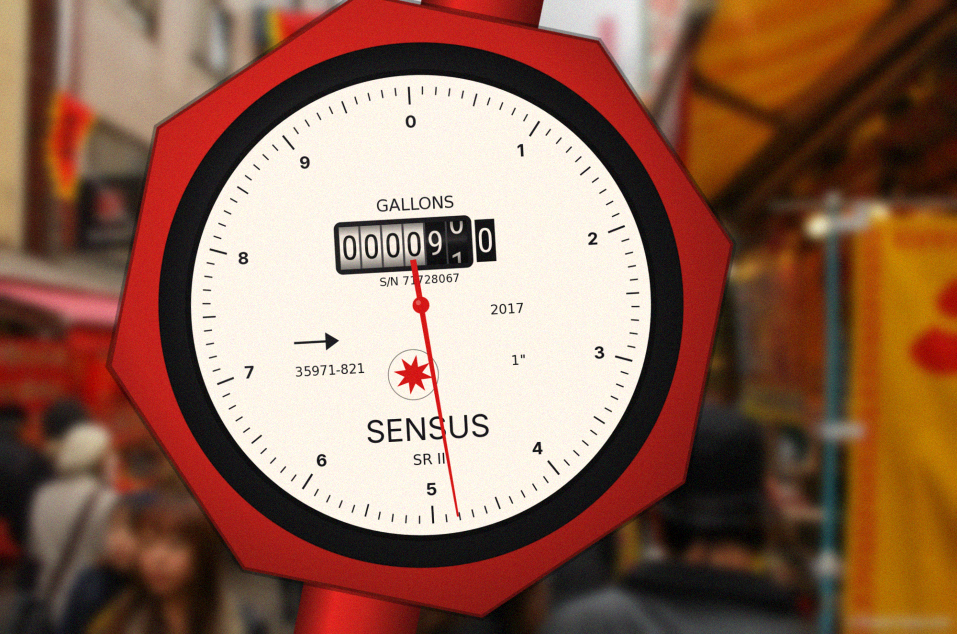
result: 904.8,gal
